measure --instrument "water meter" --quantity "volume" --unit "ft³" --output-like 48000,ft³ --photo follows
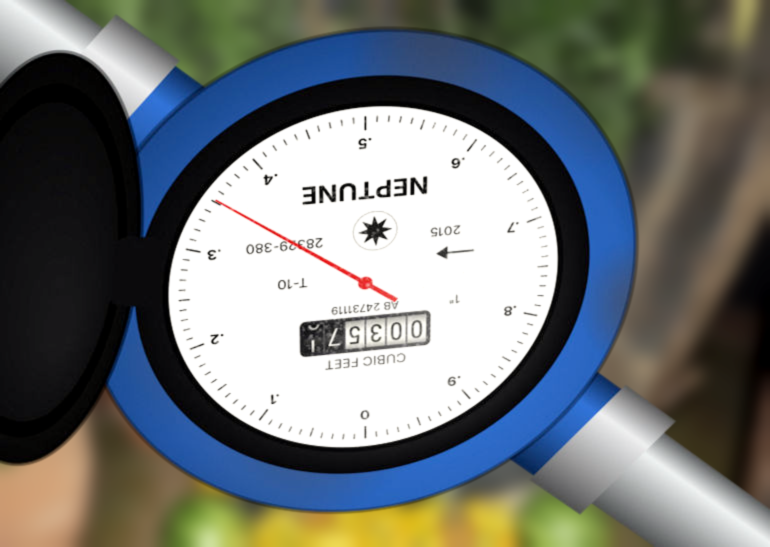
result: 3571.35,ft³
